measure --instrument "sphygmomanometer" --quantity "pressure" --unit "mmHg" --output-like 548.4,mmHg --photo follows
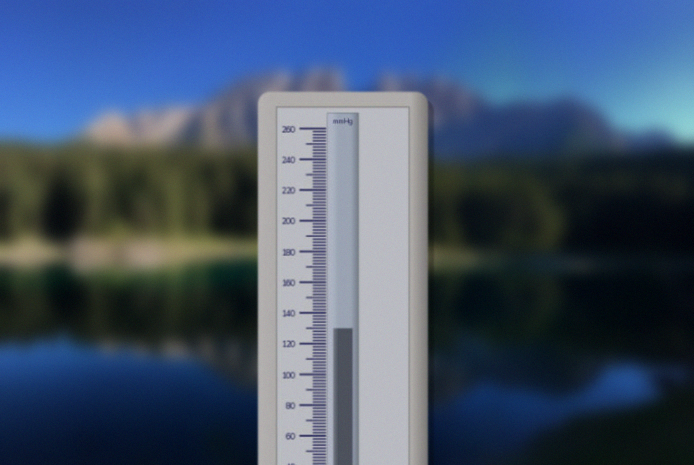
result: 130,mmHg
